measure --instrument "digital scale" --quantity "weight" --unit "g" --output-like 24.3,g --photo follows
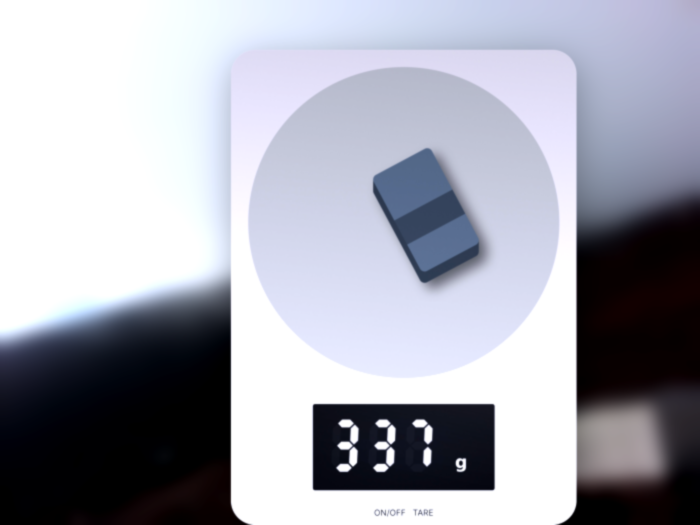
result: 337,g
